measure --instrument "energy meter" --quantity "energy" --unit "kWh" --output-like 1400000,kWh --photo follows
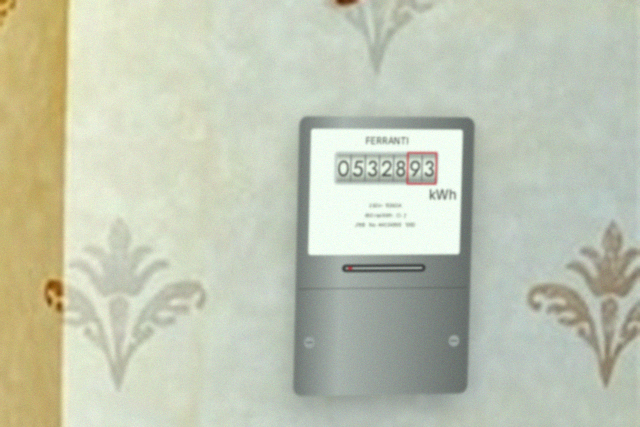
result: 5328.93,kWh
